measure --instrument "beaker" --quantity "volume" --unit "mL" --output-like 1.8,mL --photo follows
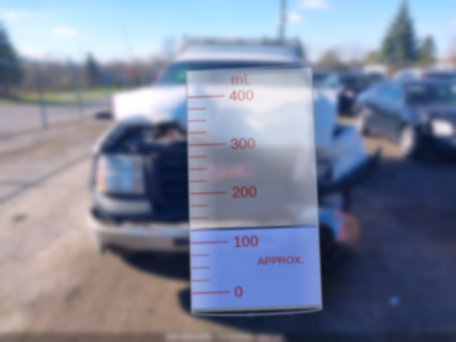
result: 125,mL
